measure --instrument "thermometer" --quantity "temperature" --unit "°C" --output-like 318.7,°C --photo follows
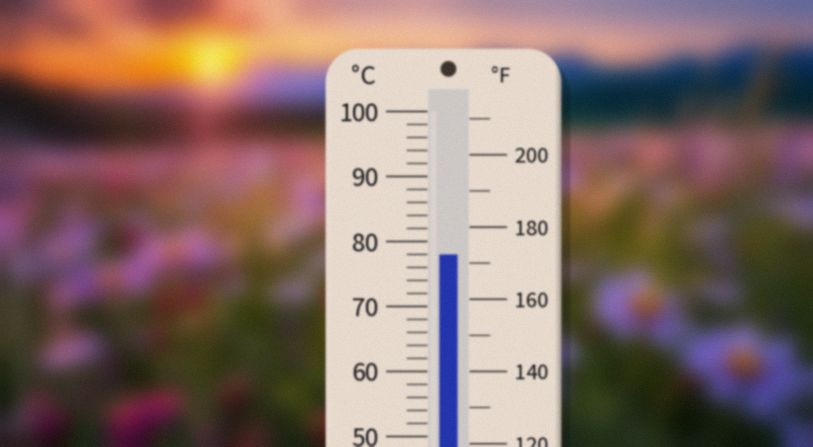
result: 78,°C
